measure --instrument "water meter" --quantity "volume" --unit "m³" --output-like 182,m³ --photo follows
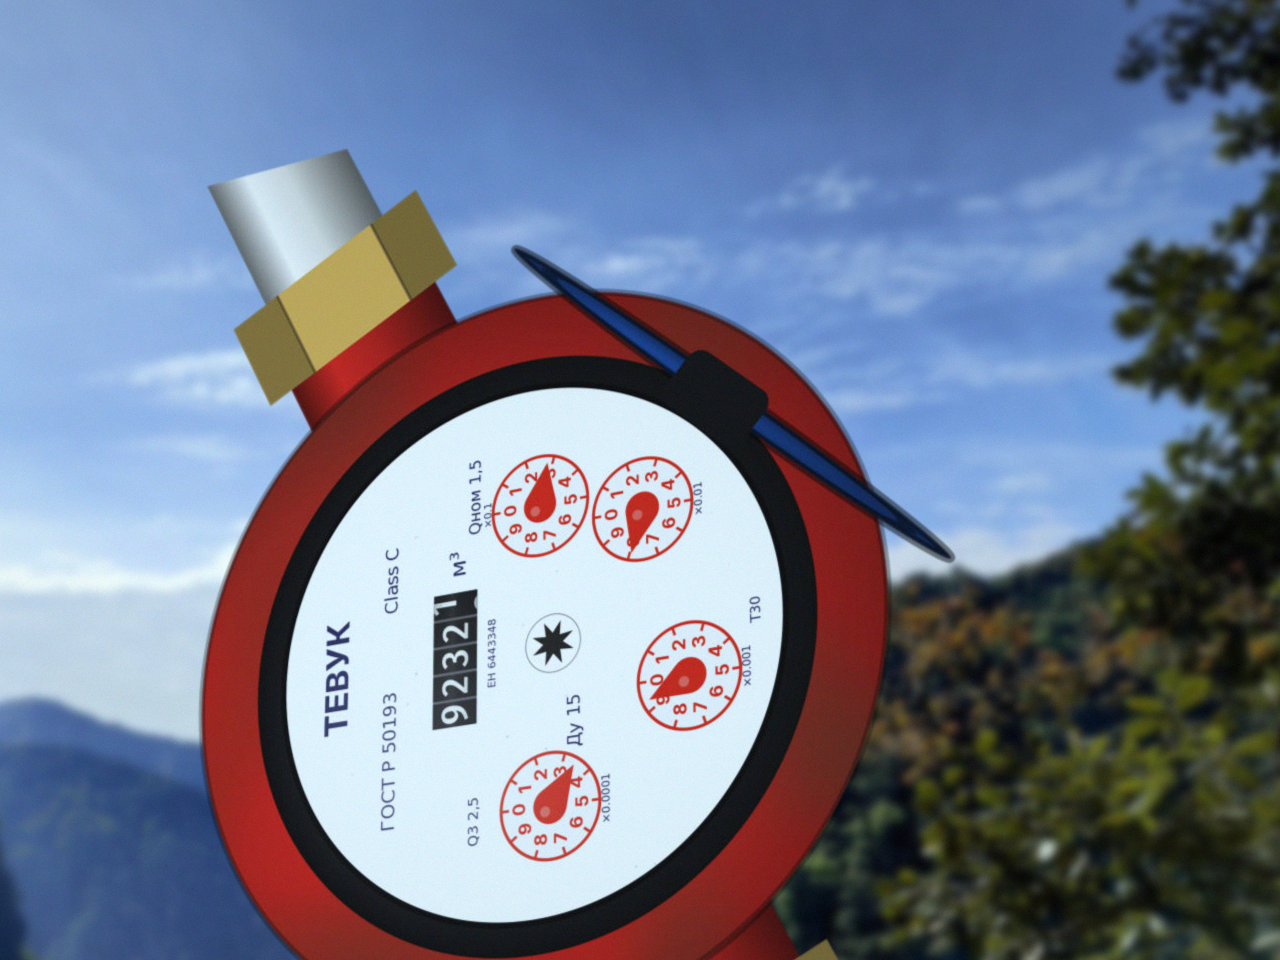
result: 92321.2793,m³
